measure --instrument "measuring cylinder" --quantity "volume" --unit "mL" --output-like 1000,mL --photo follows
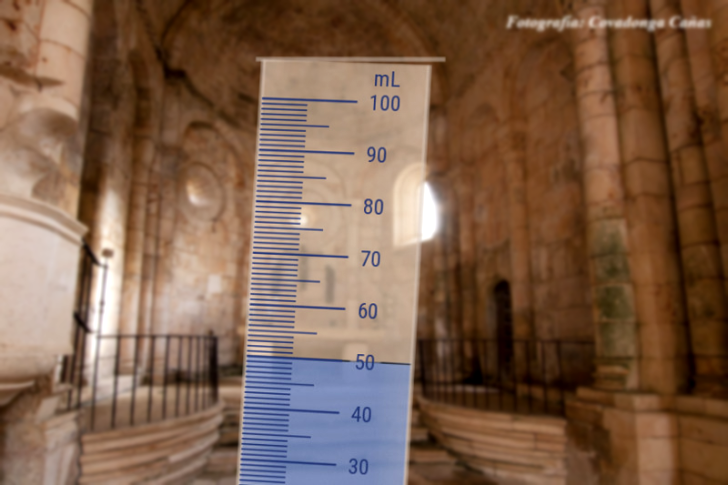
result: 50,mL
